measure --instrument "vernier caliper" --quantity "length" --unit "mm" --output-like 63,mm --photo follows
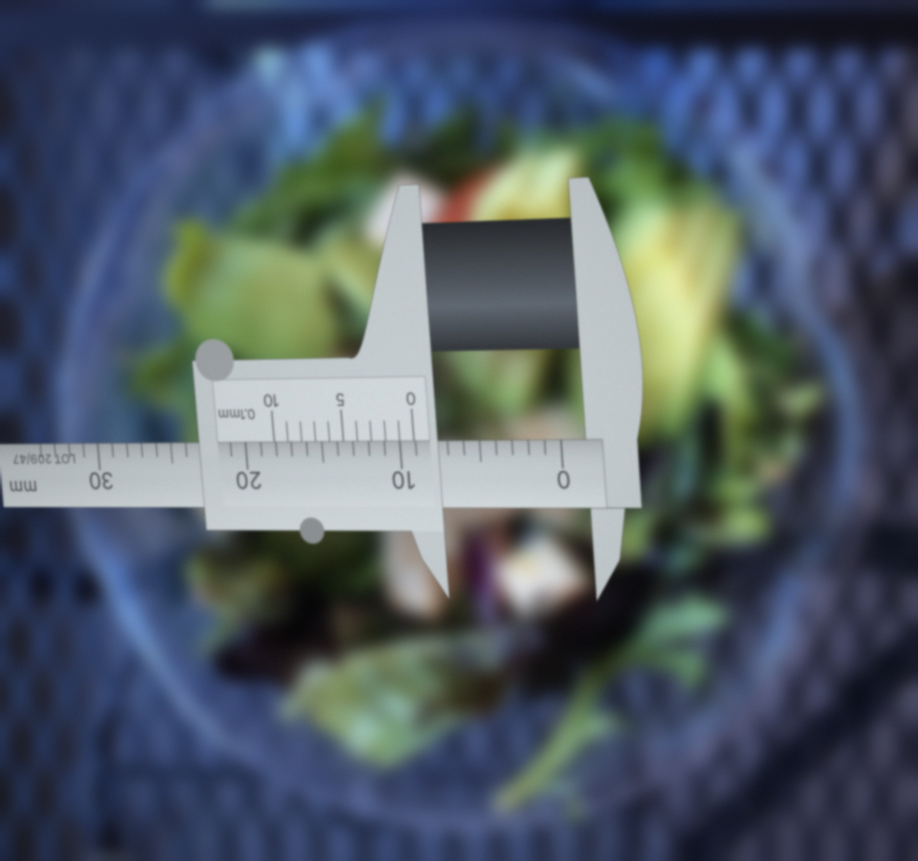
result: 9.1,mm
